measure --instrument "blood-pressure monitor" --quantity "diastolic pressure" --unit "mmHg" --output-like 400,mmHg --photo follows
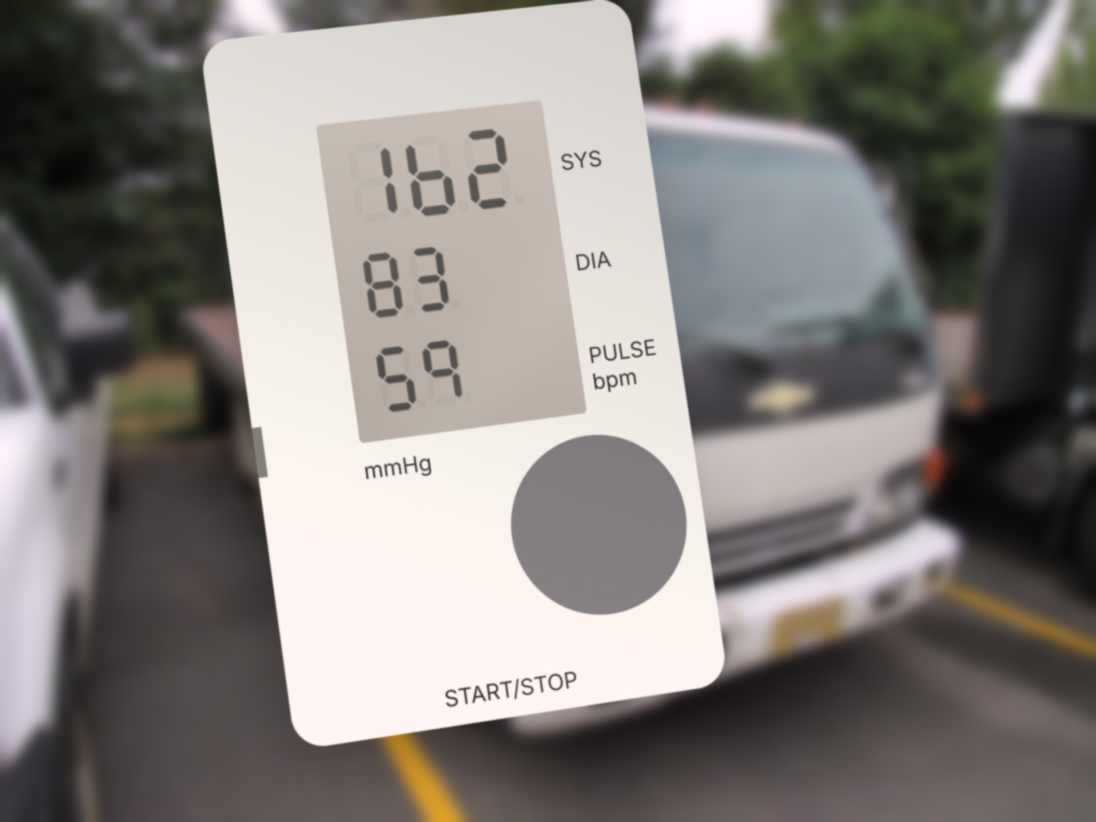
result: 83,mmHg
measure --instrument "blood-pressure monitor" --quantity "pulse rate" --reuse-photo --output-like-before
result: 59,bpm
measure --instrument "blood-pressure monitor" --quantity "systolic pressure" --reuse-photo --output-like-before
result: 162,mmHg
